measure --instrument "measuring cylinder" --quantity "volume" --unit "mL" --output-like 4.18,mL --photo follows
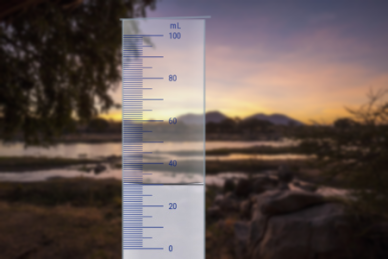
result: 30,mL
